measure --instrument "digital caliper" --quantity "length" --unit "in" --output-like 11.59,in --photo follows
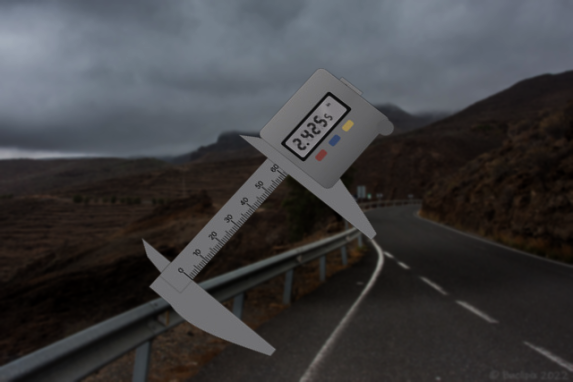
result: 2.4255,in
